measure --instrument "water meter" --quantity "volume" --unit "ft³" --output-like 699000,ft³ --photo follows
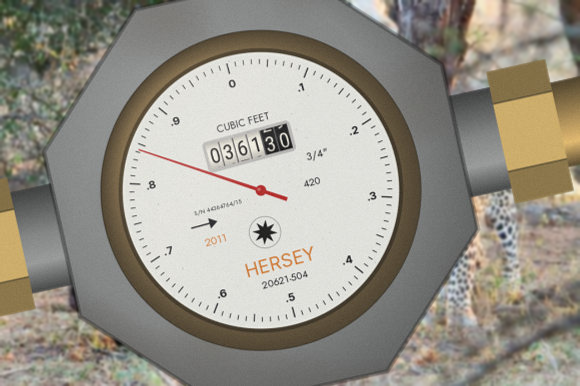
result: 36129.84,ft³
